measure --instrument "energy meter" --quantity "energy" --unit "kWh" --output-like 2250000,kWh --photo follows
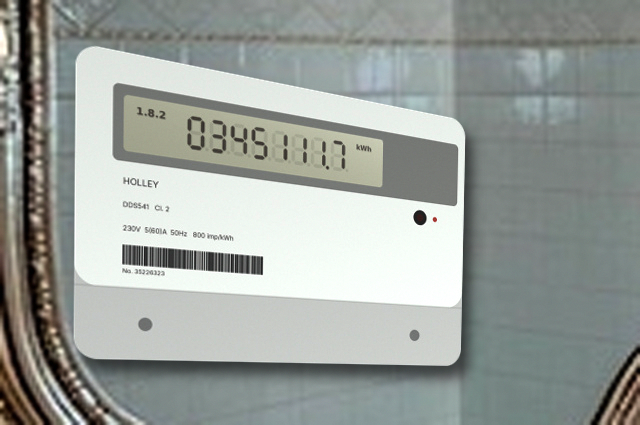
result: 345111.7,kWh
